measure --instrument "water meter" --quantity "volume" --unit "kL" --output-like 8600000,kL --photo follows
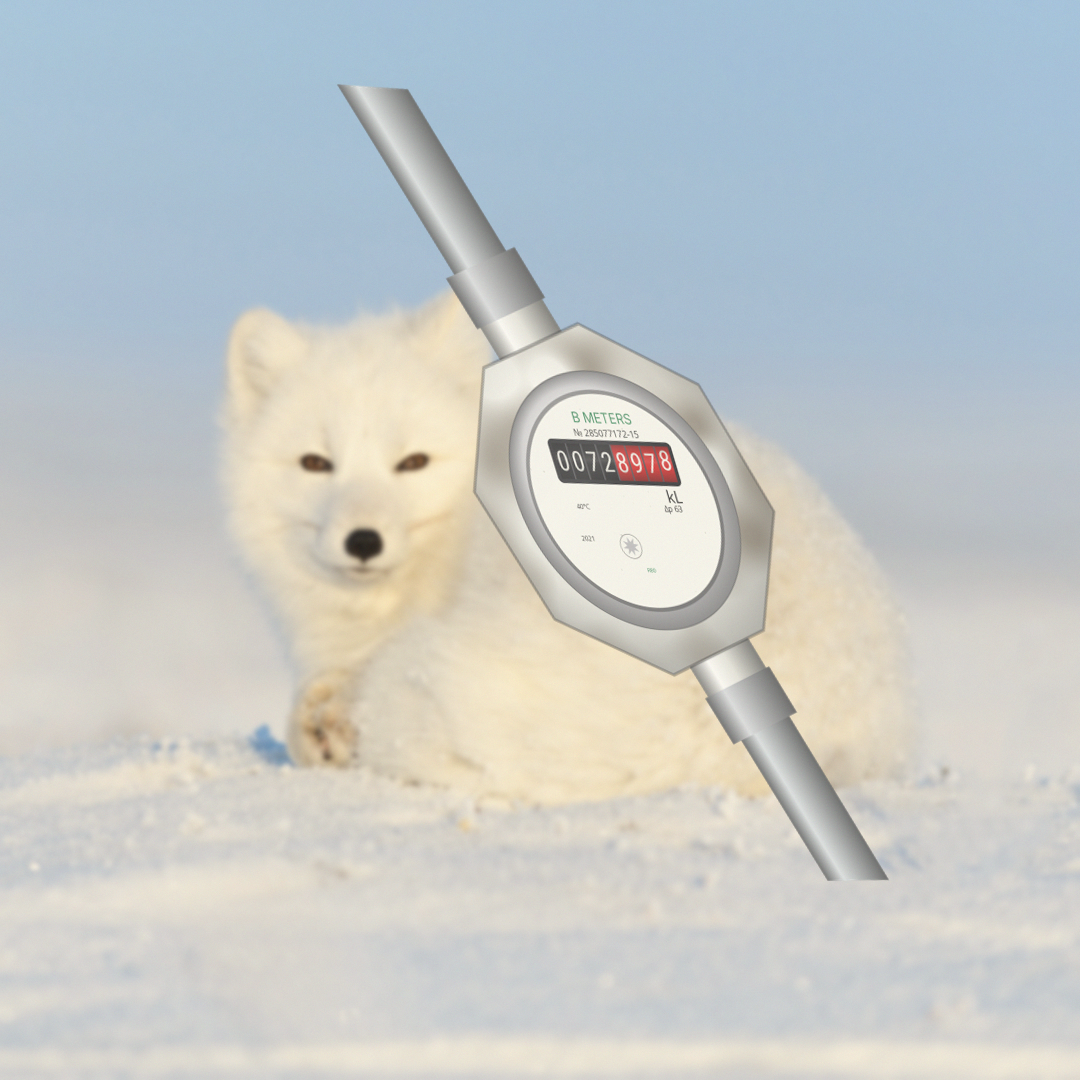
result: 72.8978,kL
